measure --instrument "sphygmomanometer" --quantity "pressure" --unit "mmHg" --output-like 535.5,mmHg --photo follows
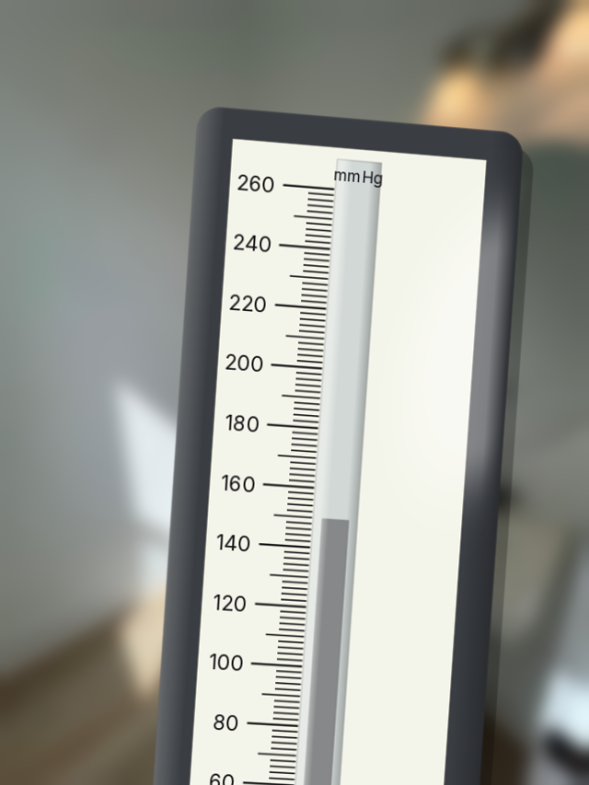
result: 150,mmHg
